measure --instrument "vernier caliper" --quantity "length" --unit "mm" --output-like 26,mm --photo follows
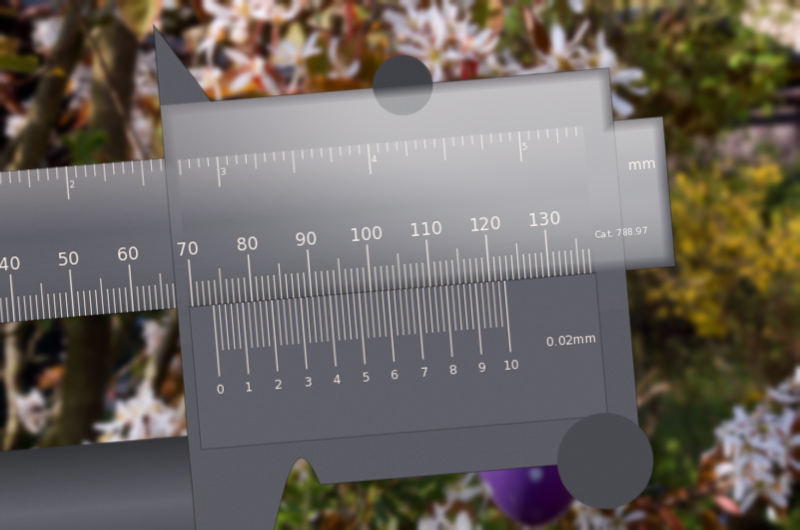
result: 73.5,mm
